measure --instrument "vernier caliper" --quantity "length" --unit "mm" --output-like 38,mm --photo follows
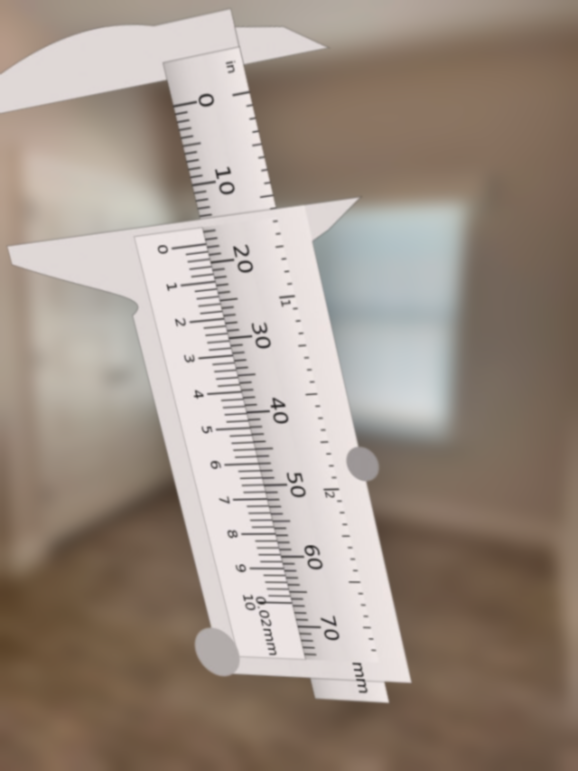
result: 17.6,mm
